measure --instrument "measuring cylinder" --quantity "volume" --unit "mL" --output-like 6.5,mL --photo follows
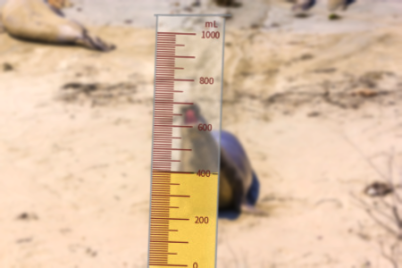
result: 400,mL
